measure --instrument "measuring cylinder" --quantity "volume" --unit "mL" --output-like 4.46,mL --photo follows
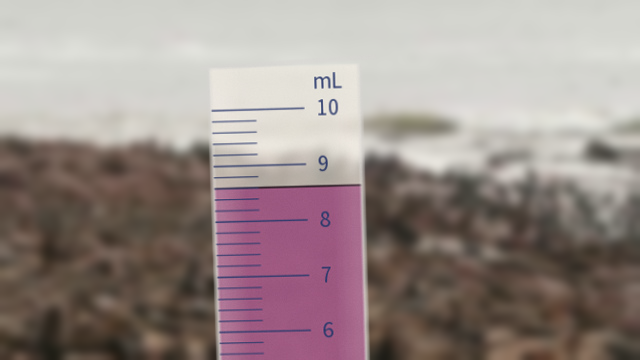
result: 8.6,mL
